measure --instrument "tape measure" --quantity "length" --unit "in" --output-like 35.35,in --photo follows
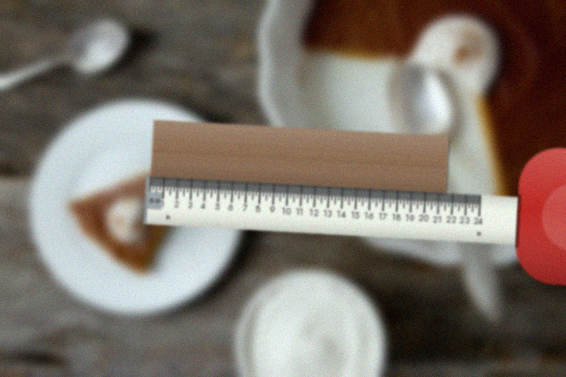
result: 21.5,in
